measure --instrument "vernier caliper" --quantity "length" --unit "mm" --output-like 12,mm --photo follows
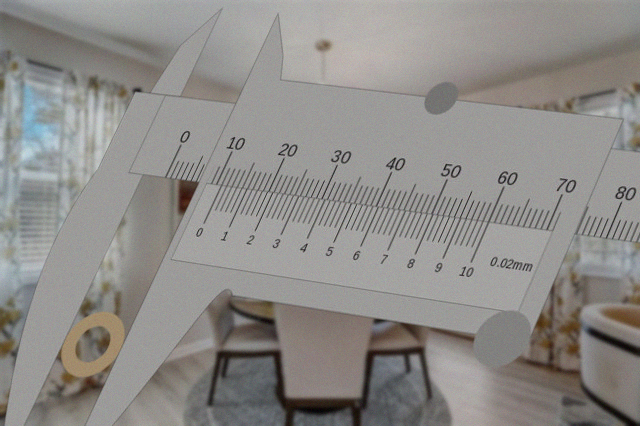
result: 11.0,mm
